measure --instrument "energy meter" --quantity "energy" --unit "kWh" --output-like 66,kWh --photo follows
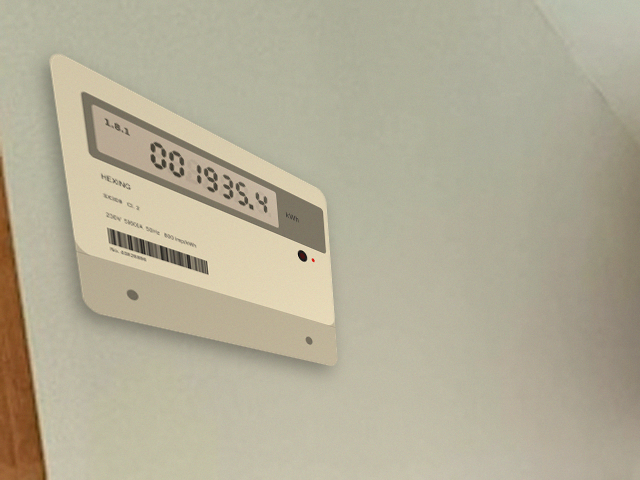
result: 1935.4,kWh
